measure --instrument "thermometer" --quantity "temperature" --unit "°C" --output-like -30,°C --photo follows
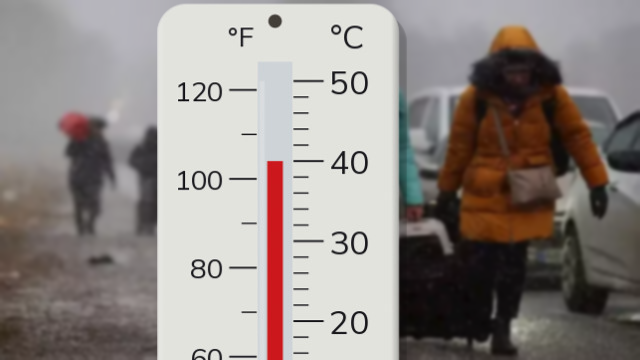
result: 40,°C
